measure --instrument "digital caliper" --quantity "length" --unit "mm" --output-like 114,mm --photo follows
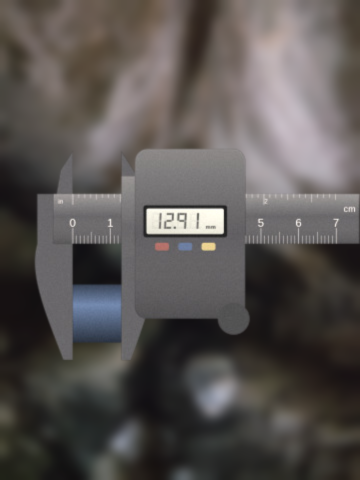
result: 12.91,mm
